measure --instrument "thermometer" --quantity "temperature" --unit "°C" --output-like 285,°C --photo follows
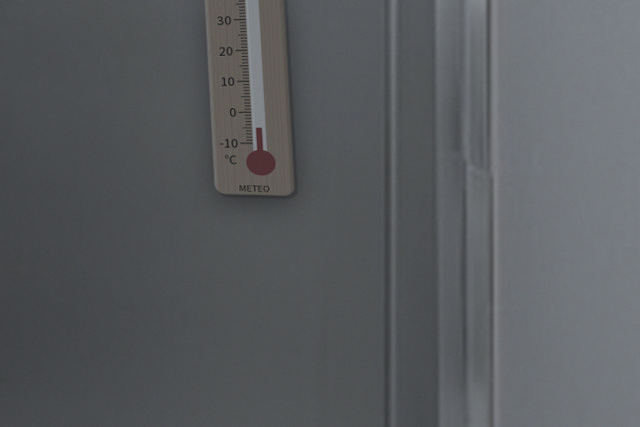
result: -5,°C
